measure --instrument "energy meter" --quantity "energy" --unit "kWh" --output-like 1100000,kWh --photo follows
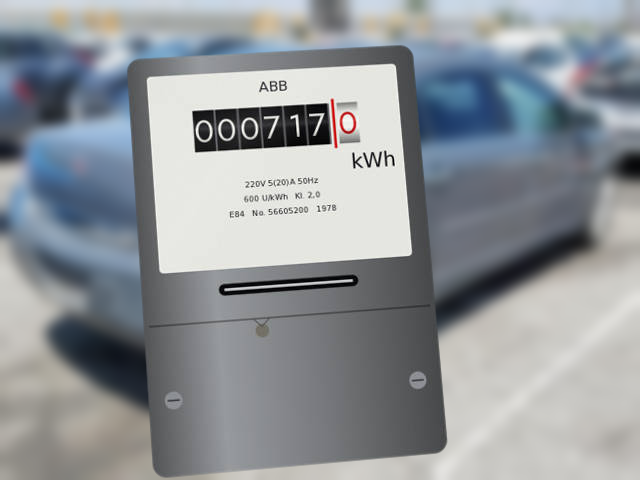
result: 717.0,kWh
